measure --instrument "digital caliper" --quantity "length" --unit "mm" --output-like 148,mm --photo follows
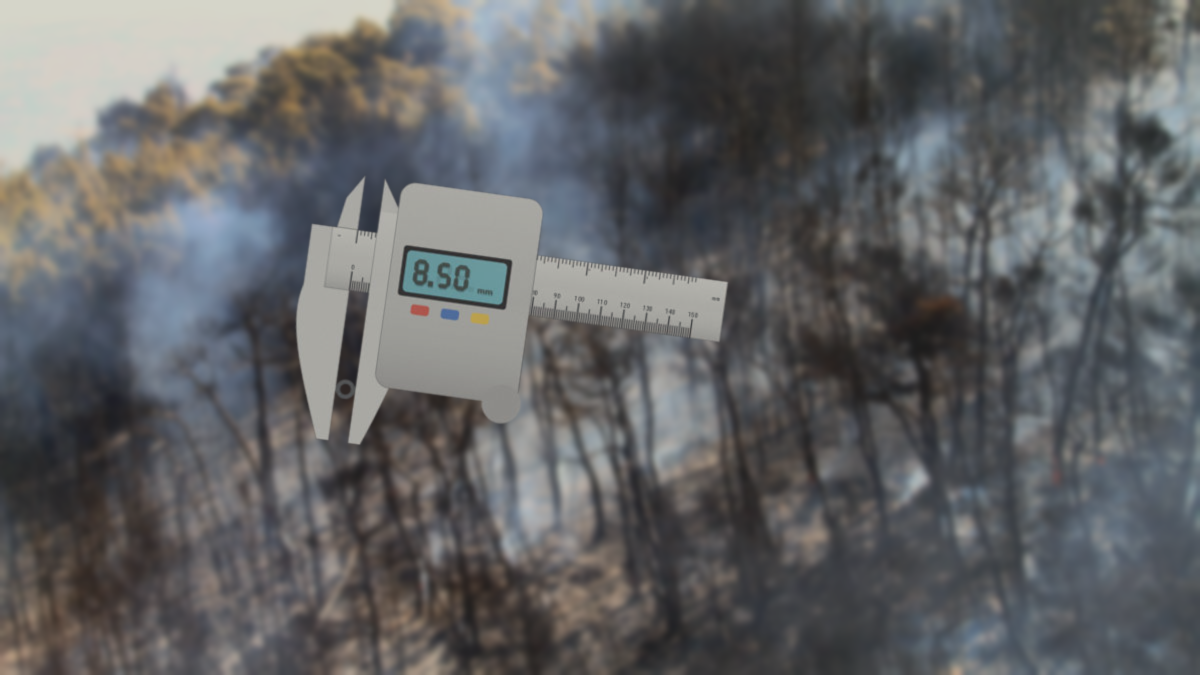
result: 8.50,mm
